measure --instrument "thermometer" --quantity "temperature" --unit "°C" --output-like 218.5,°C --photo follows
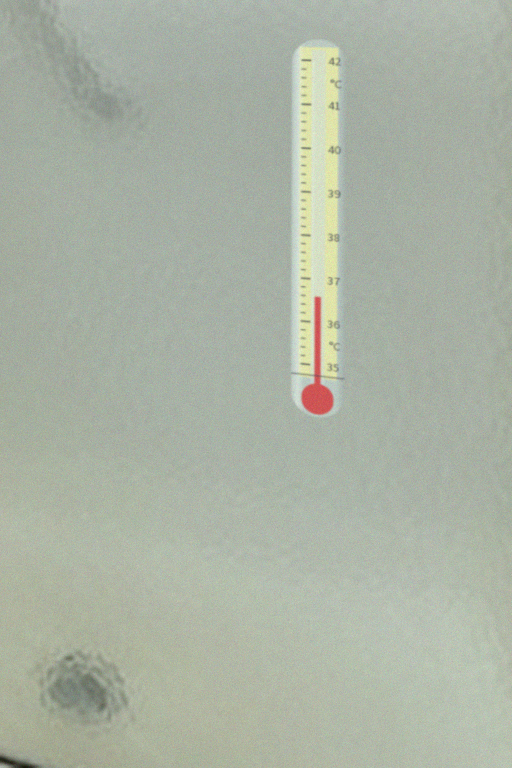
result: 36.6,°C
